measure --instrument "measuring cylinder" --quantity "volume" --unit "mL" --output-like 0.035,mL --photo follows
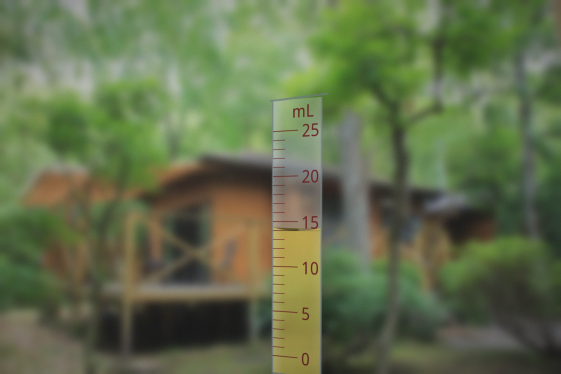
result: 14,mL
